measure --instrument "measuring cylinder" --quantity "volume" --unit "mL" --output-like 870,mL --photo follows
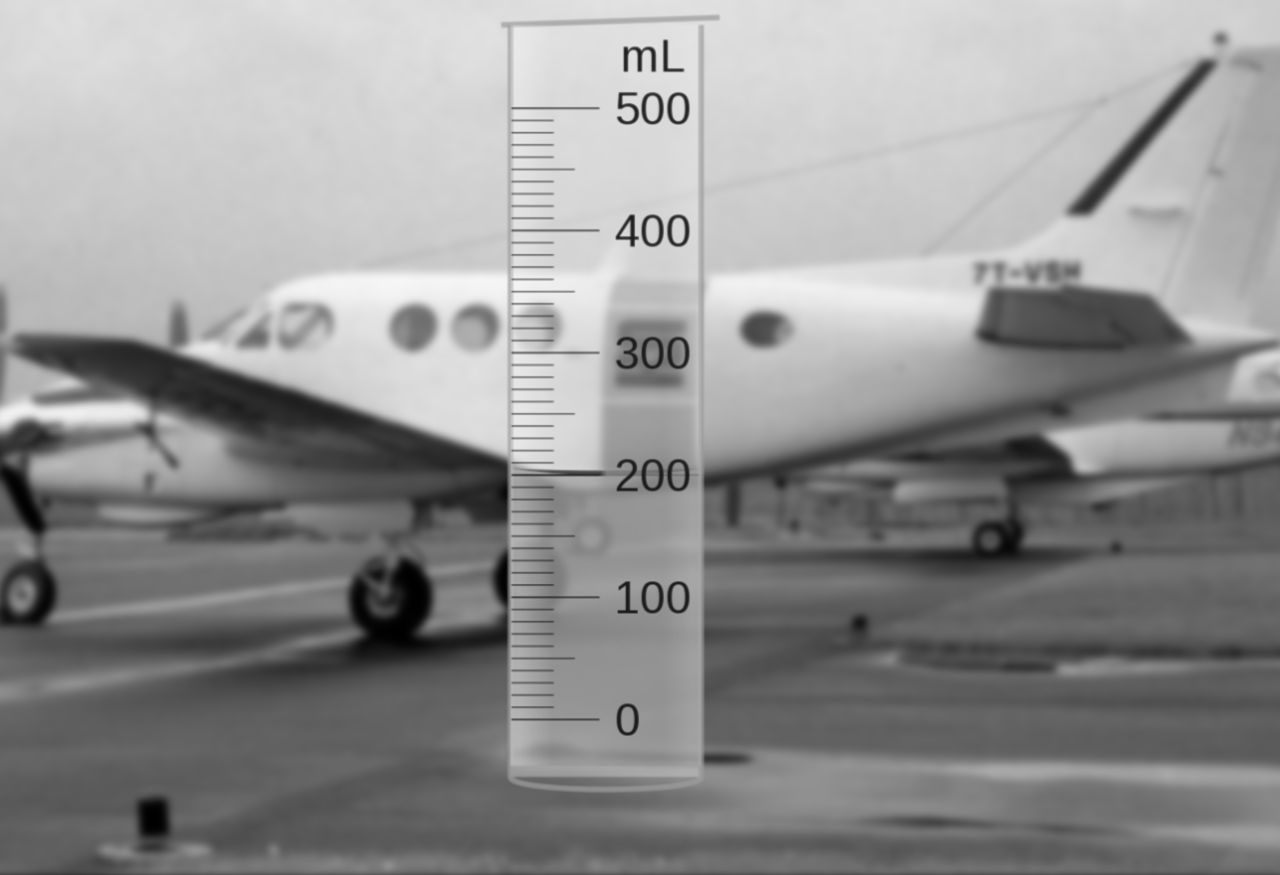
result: 200,mL
